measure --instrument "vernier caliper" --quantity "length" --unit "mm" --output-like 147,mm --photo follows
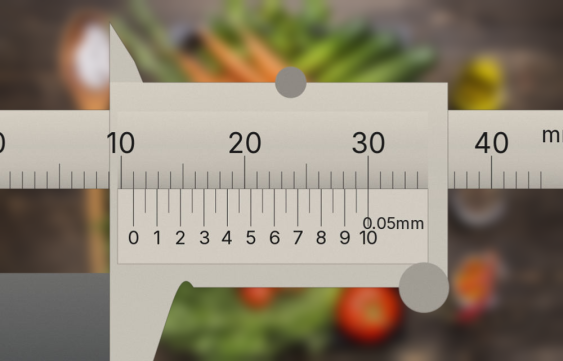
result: 11.0,mm
